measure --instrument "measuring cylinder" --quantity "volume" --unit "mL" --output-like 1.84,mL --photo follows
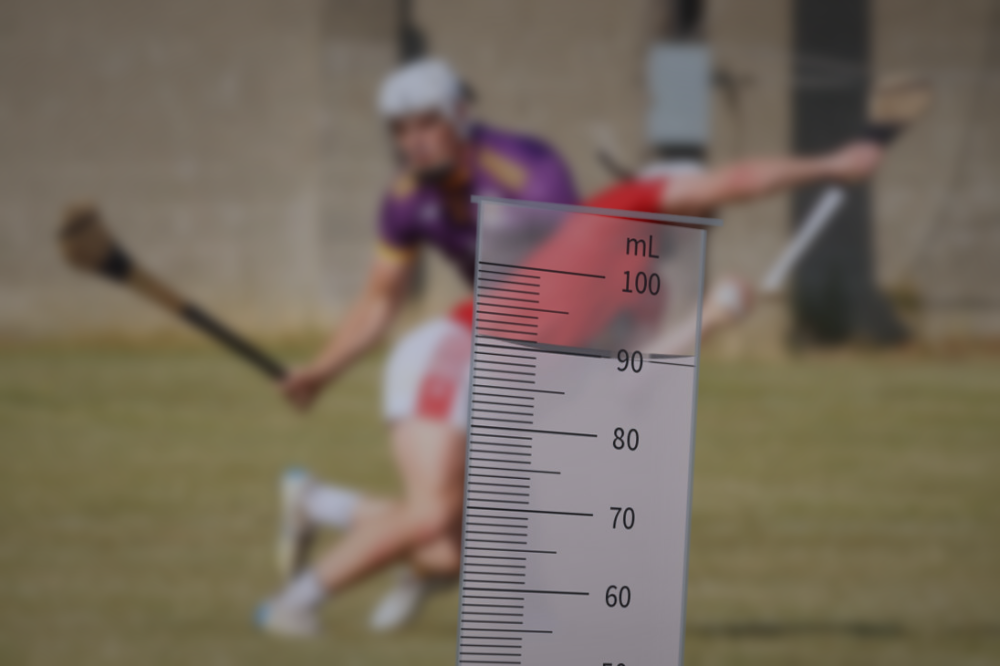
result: 90,mL
